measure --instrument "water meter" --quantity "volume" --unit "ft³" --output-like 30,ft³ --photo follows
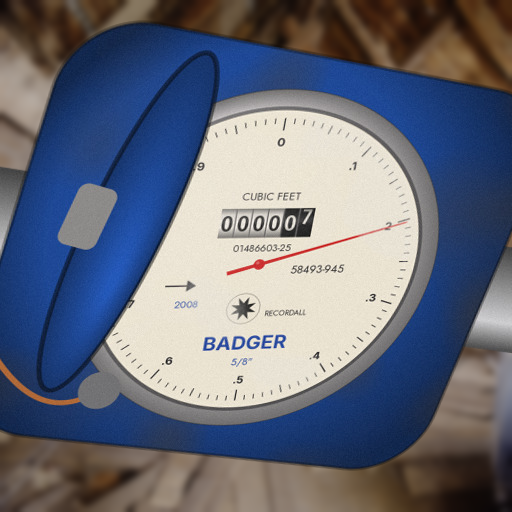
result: 7.20,ft³
